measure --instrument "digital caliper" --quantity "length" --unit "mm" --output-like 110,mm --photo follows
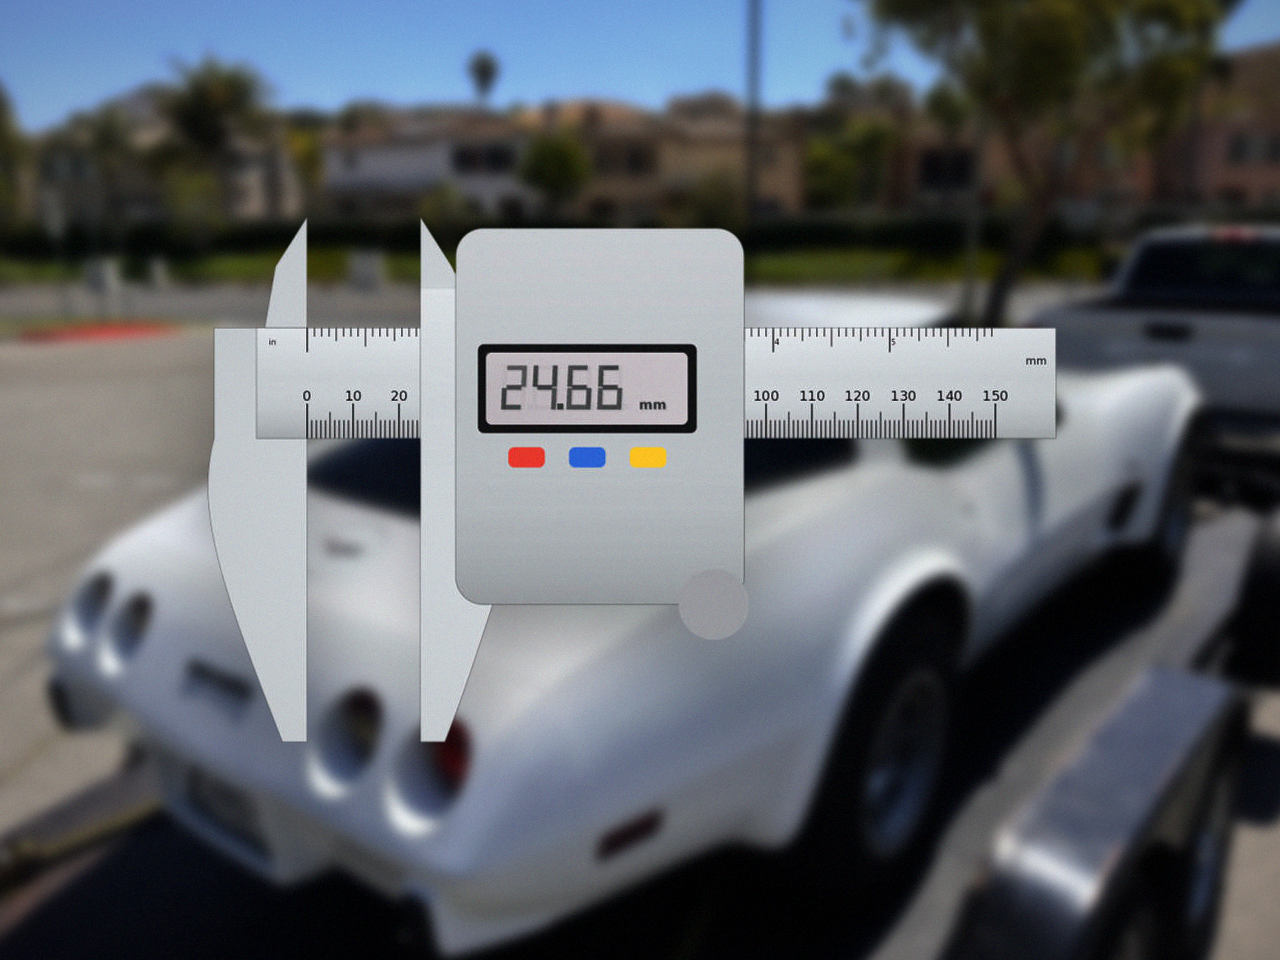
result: 24.66,mm
